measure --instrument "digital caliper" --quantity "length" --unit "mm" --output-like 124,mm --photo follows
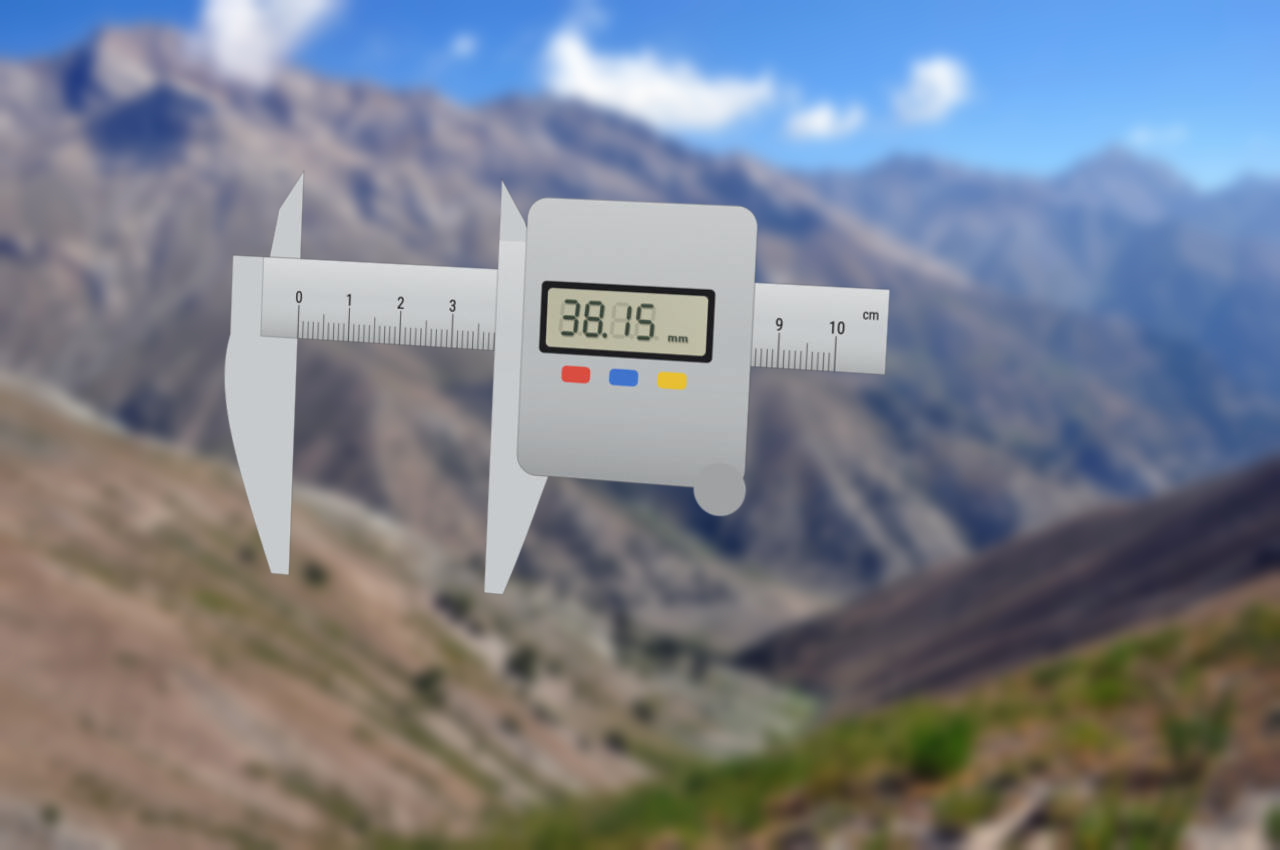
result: 38.15,mm
